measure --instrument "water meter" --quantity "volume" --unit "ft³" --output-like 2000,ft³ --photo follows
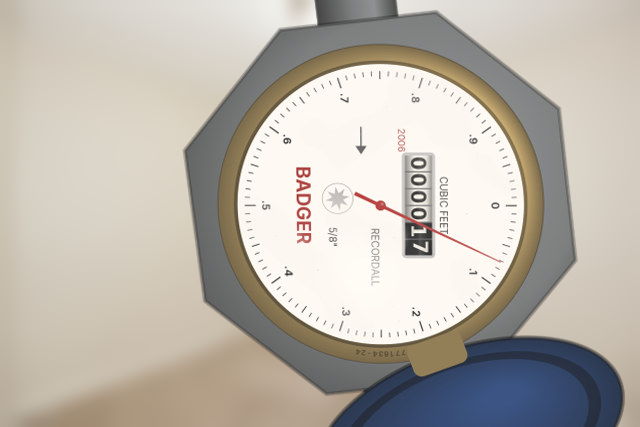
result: 17.07,ft³
